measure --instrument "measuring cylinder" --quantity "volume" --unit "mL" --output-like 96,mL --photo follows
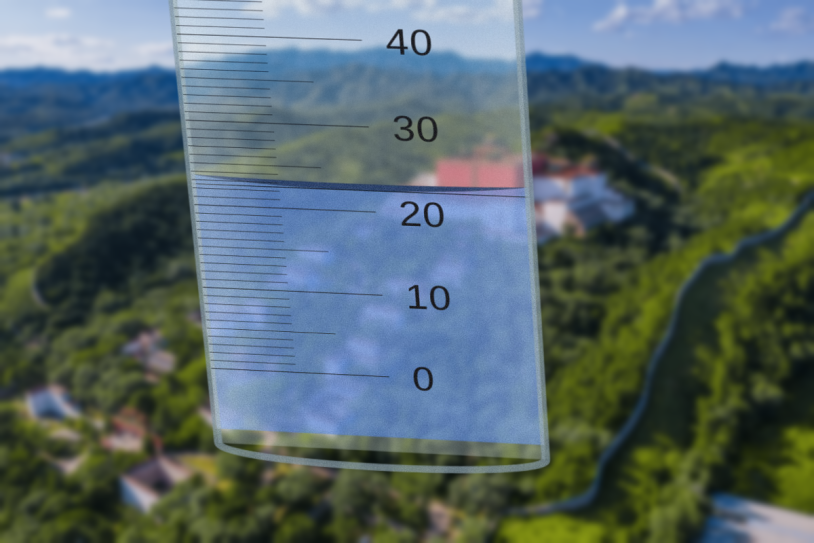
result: 22.5,mL
